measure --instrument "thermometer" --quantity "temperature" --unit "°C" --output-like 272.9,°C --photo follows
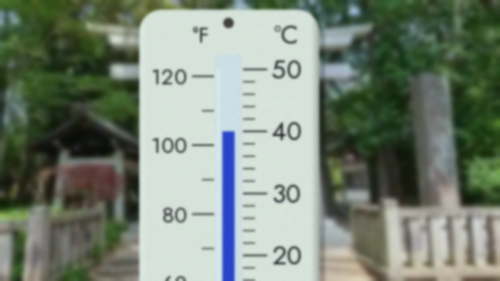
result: 40,°C
